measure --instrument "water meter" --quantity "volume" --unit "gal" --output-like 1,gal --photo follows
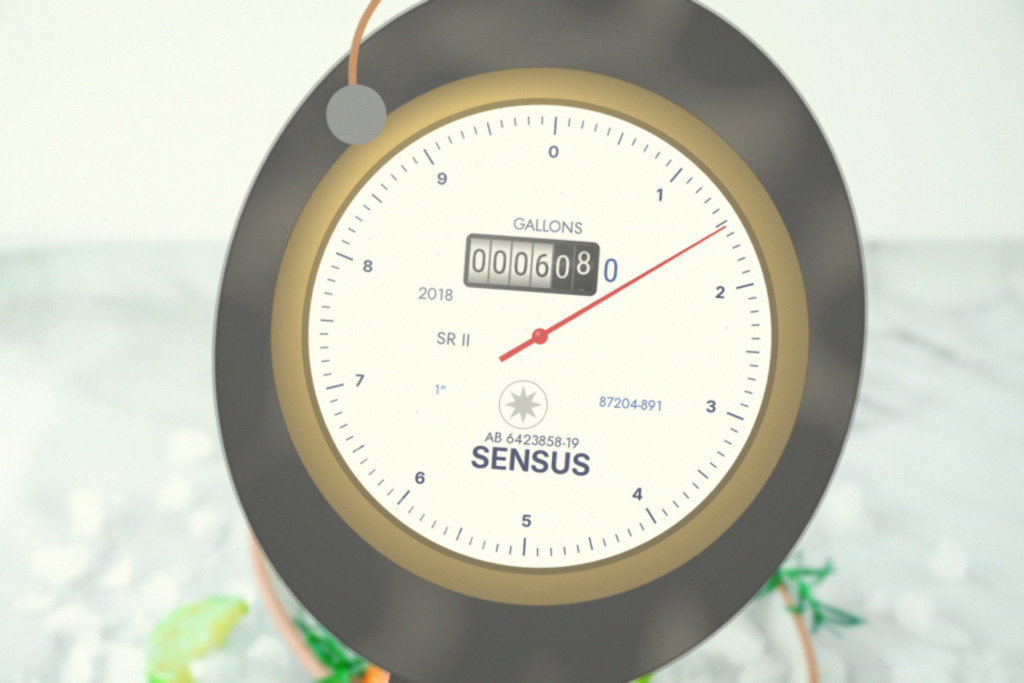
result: 6081.5,gal
